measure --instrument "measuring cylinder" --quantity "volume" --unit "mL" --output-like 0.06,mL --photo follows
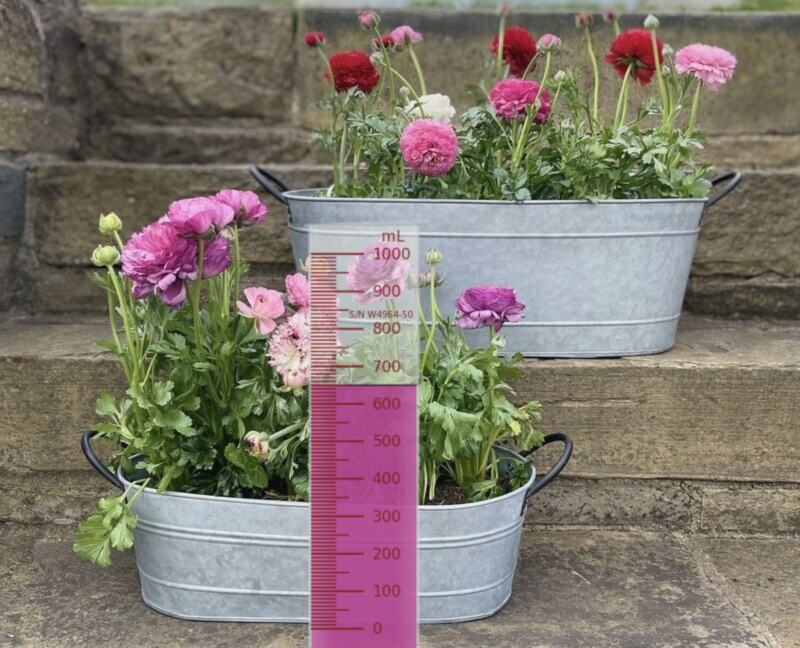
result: 650,mL
